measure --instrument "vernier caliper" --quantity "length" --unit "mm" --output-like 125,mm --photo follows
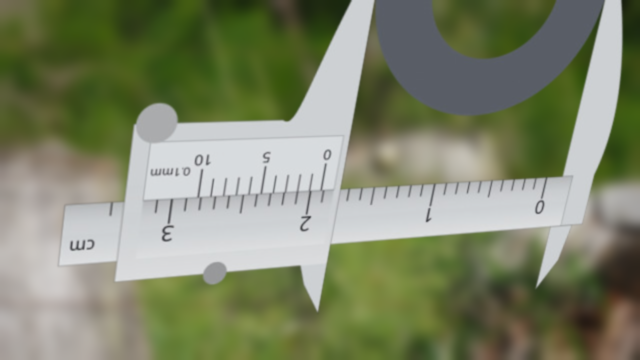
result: 19.2,mm
